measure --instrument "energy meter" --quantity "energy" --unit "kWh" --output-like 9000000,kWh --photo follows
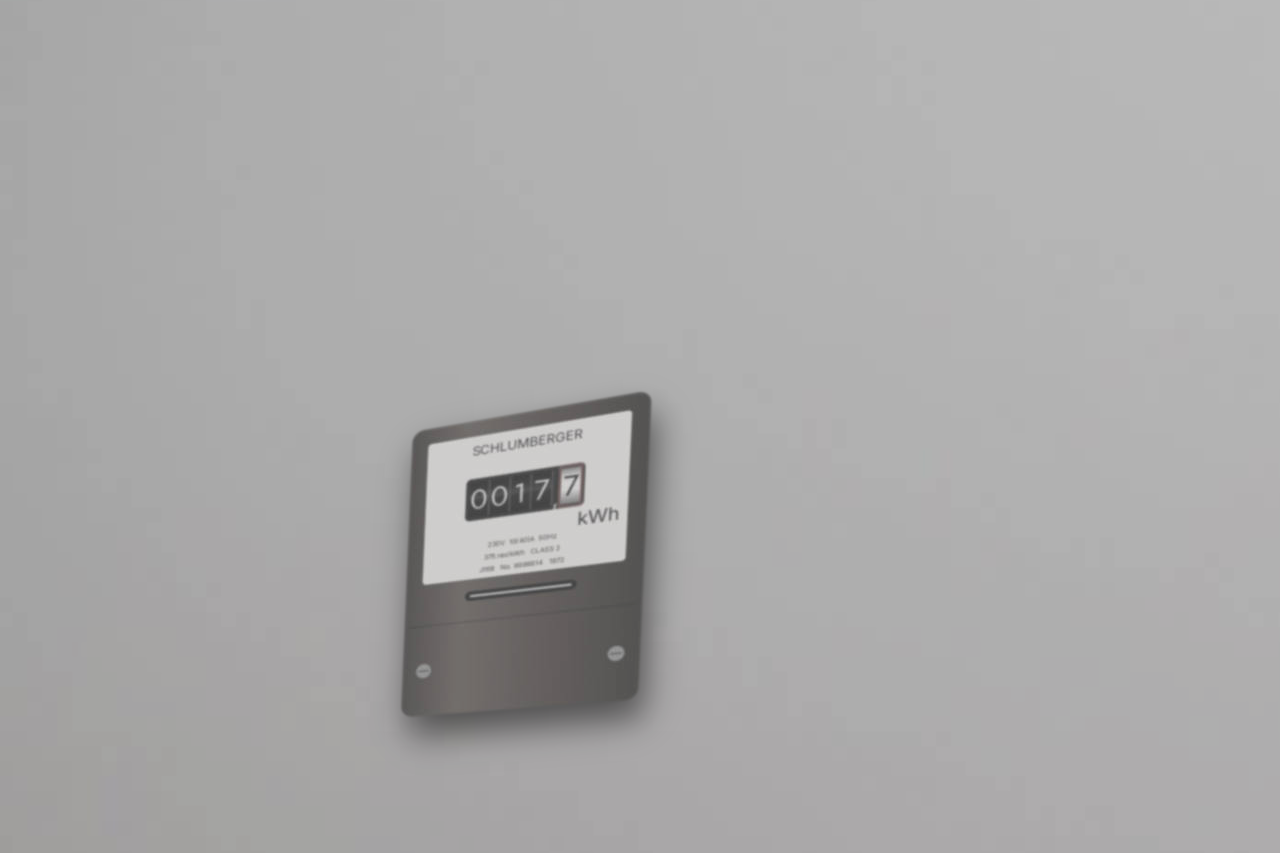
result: 17.7,kWh
